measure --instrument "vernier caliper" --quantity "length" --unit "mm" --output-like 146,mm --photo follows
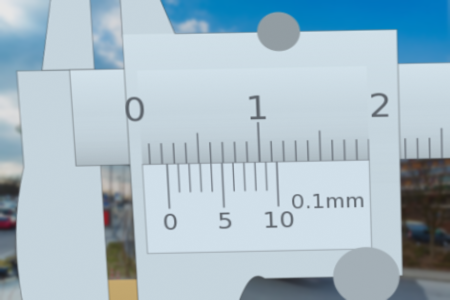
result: 2.4,mm
